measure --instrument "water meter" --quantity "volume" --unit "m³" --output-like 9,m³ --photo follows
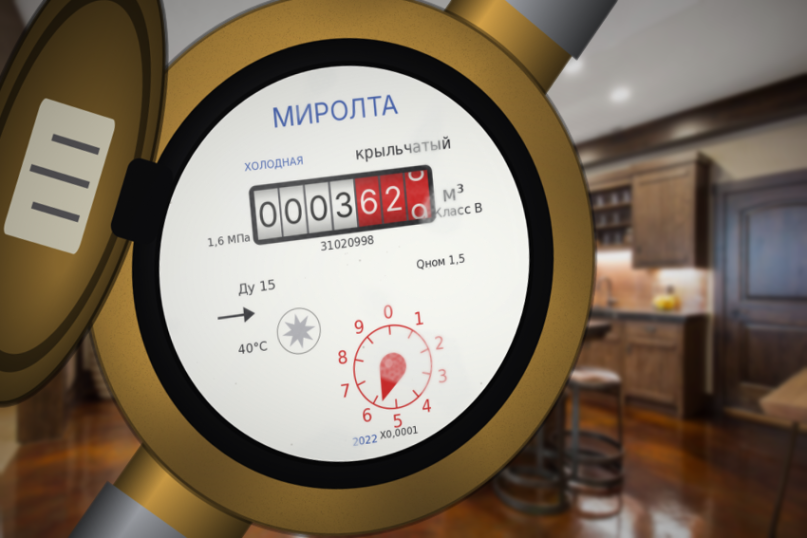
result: 3.6285,m³
